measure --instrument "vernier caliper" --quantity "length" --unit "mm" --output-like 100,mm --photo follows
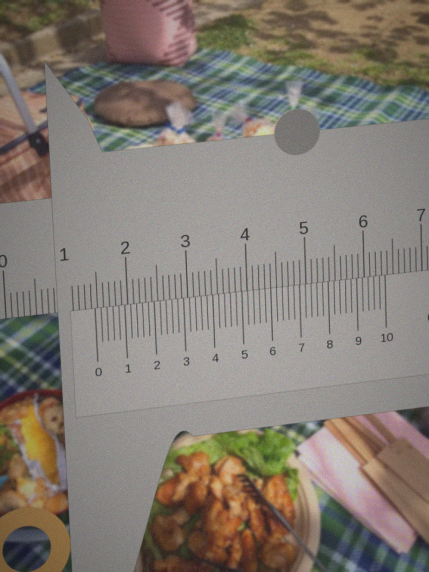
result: 14.6,mm
